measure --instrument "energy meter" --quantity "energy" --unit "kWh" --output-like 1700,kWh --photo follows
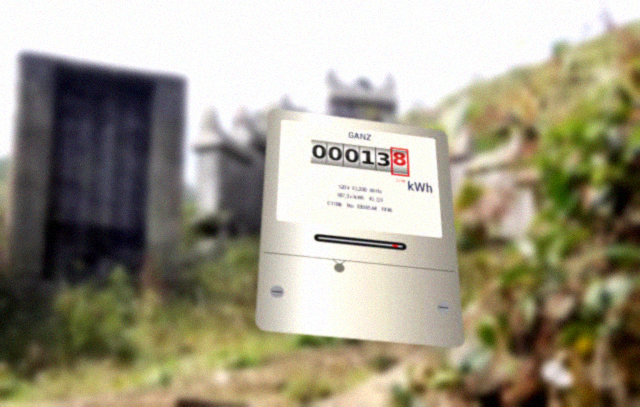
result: 13.8,kWh
